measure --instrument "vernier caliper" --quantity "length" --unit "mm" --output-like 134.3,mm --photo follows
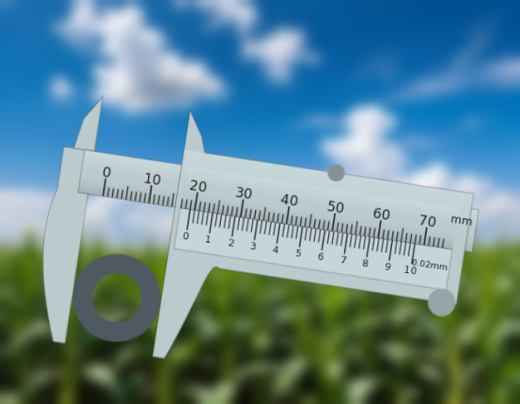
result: 19.0,mm
